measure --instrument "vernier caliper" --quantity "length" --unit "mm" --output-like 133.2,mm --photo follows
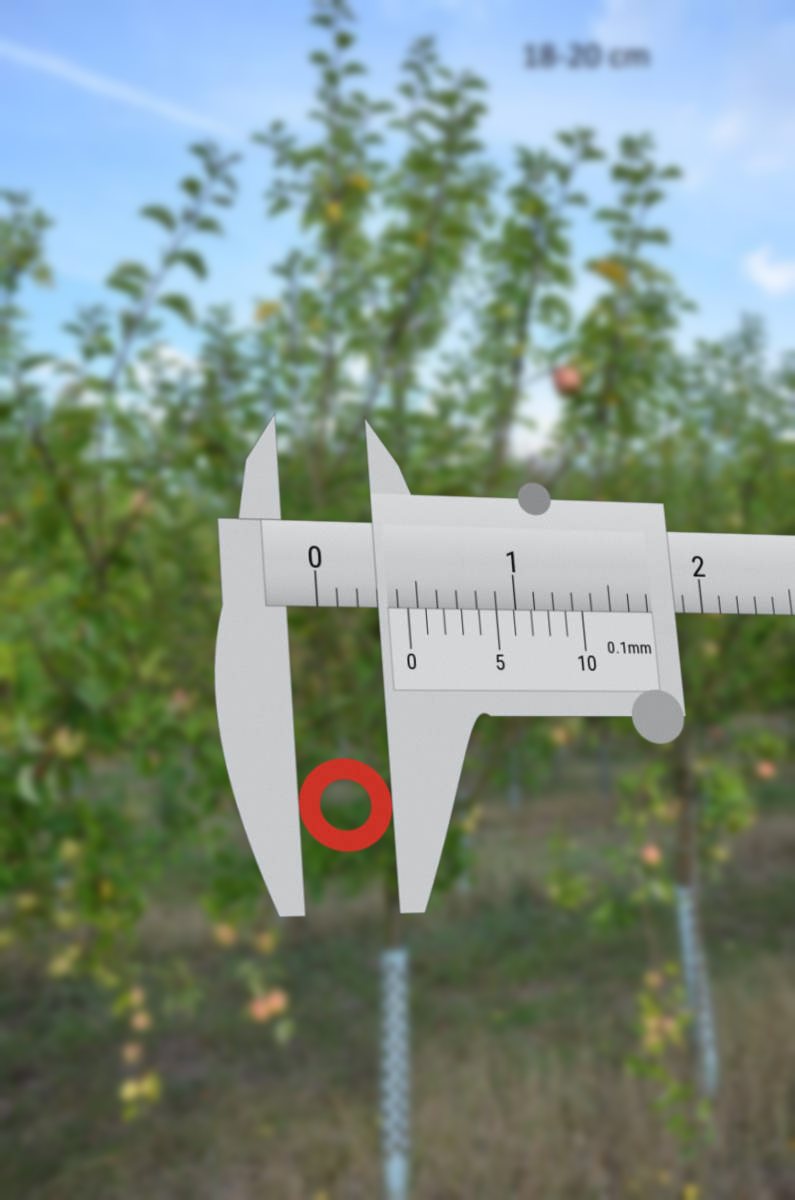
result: 4.5,mm
